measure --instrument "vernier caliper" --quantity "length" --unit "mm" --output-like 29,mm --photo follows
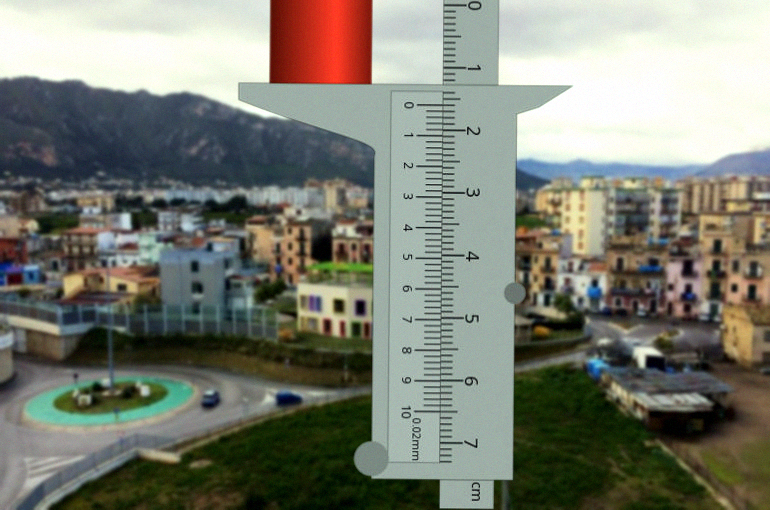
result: 16.0,mm
